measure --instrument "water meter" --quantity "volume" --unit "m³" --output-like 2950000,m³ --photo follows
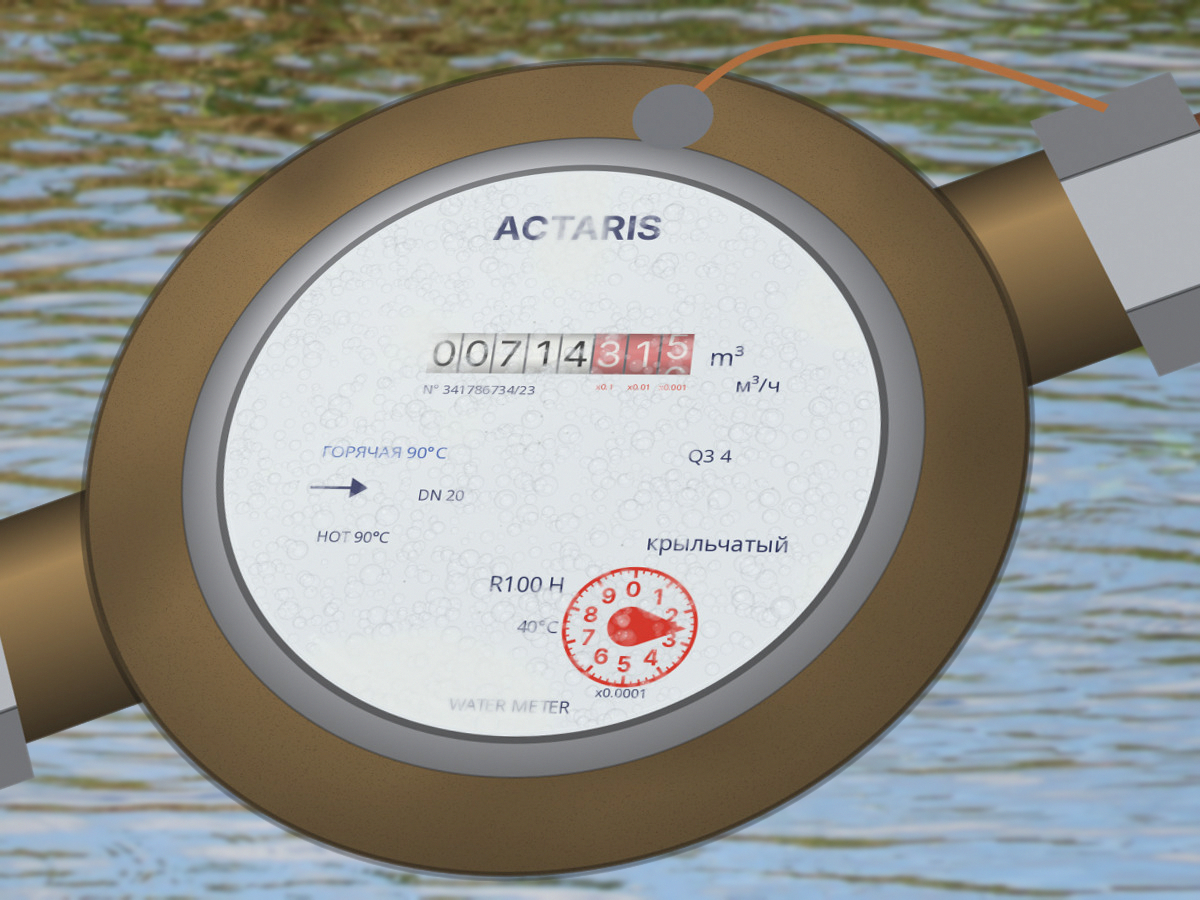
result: 714.3152,m³
